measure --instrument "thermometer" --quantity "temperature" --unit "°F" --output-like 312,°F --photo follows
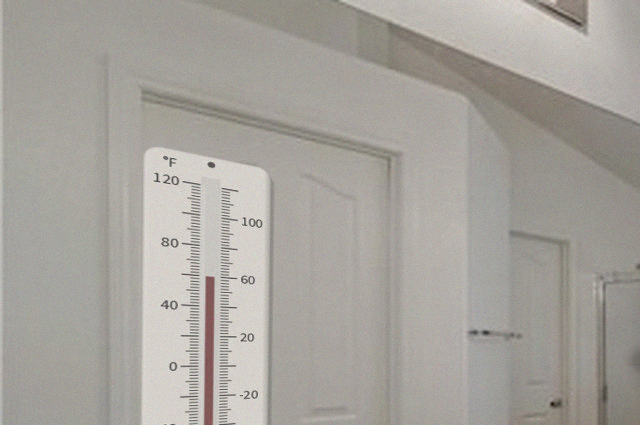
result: 60,°F
